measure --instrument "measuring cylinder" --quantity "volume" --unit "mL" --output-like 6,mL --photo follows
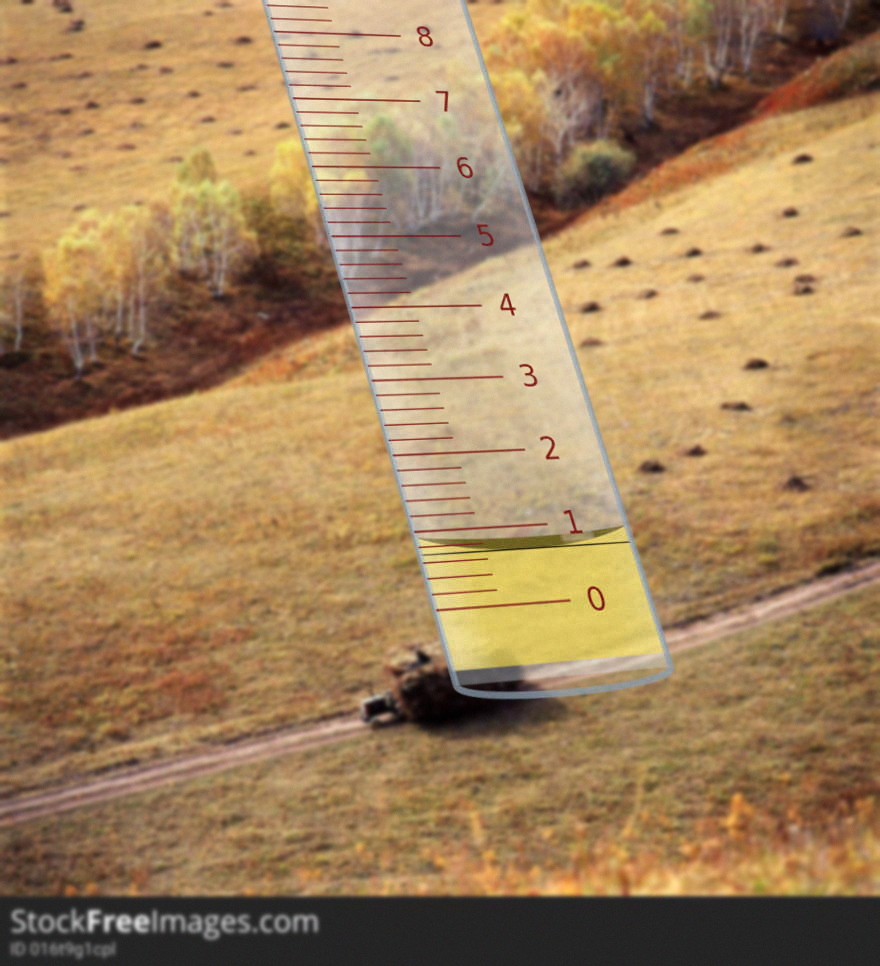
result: 0.7,mL
